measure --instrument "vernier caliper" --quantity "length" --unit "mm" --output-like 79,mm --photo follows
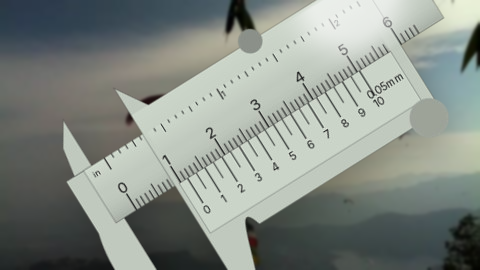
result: 11.5,mm
